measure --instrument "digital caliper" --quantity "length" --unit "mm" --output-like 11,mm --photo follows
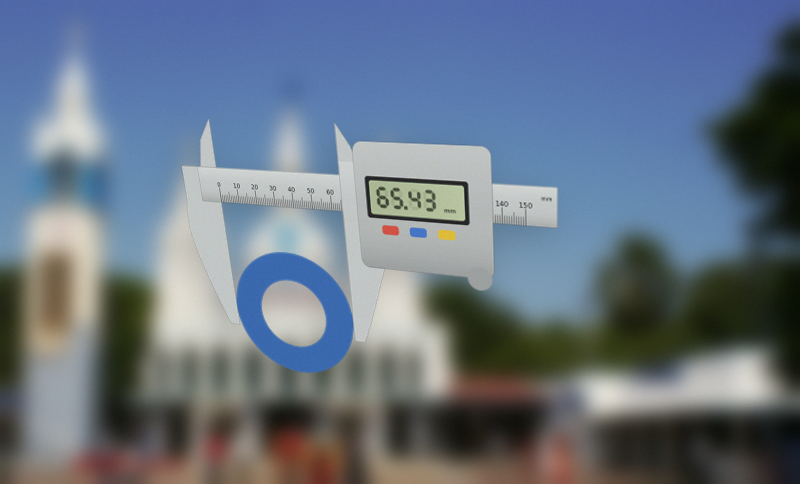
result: 65.43,mm
